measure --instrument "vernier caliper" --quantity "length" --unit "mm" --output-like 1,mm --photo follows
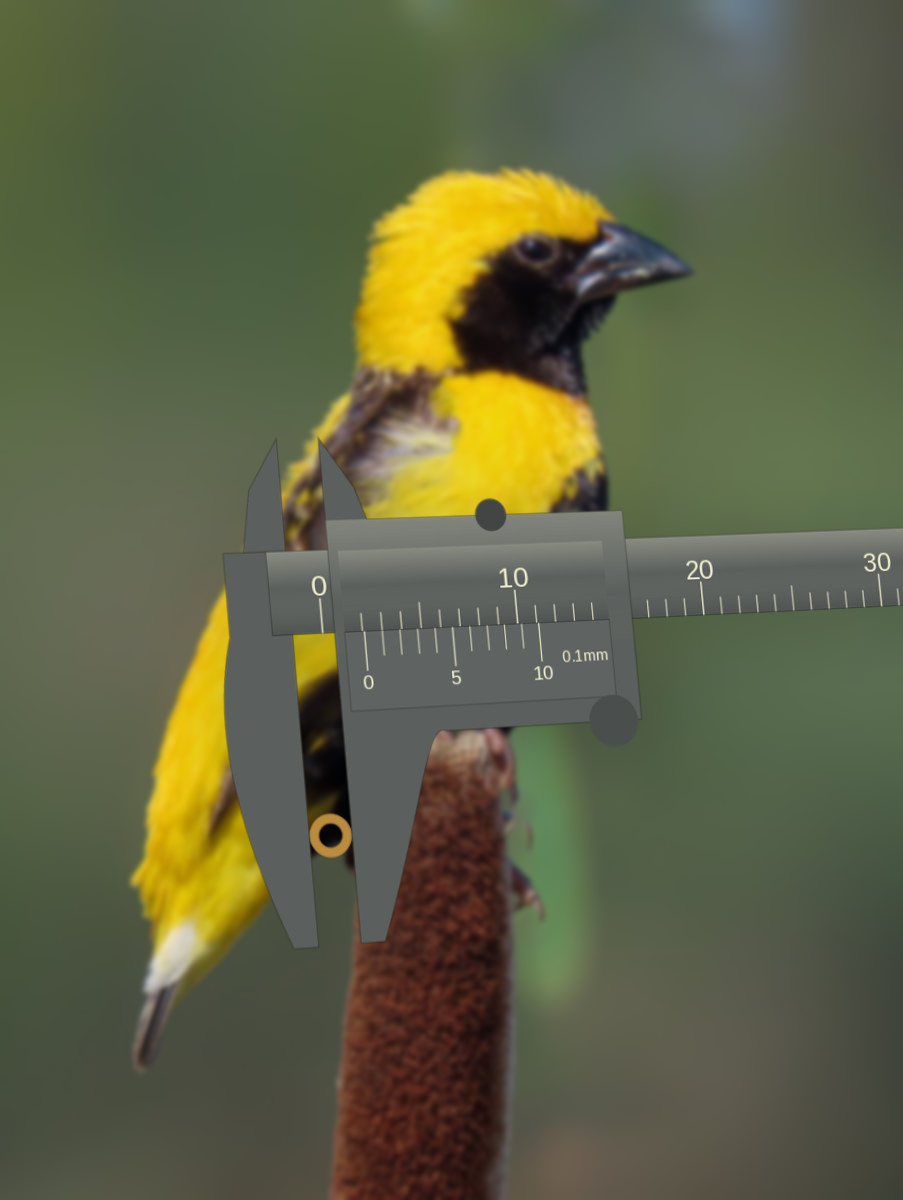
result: 2.1,mm
